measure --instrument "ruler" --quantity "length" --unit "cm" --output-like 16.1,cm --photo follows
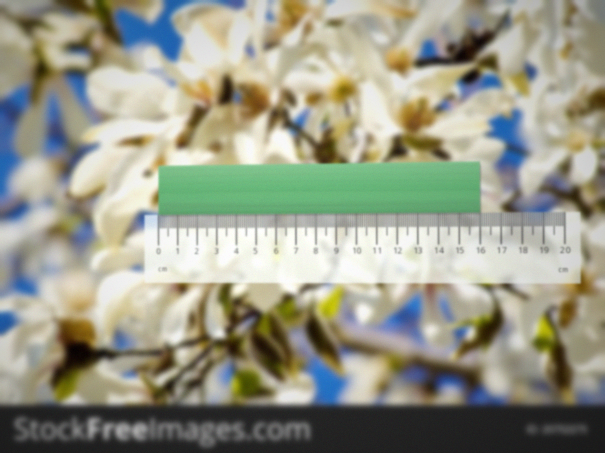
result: 16,cm
